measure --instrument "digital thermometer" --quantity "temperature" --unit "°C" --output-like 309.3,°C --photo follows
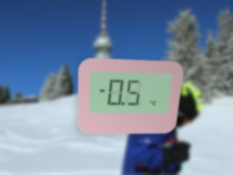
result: -0.5,°C
